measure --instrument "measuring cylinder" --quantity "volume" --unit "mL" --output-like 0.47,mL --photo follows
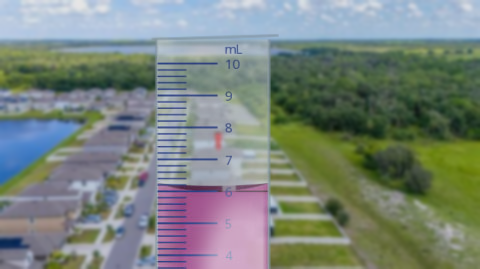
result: 6,mL
